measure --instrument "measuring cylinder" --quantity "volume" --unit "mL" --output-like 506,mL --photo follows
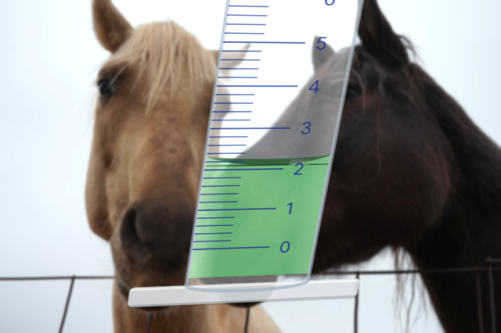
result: 2.1,mL
